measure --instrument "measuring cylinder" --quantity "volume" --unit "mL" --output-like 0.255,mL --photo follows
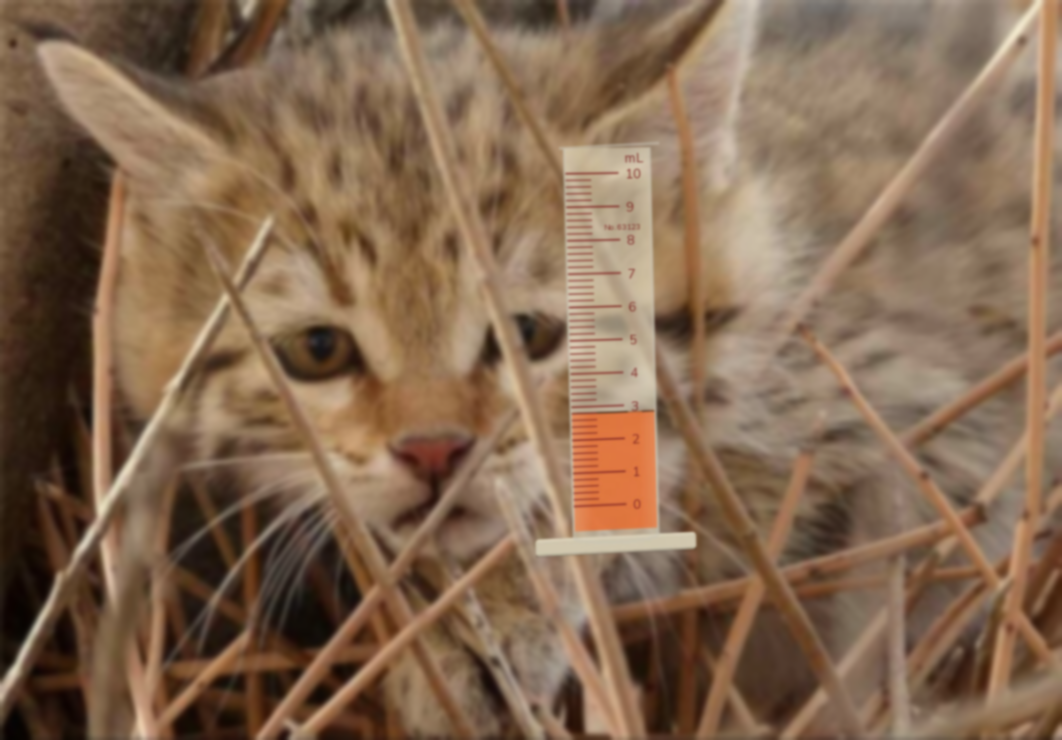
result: 2.8,mL
